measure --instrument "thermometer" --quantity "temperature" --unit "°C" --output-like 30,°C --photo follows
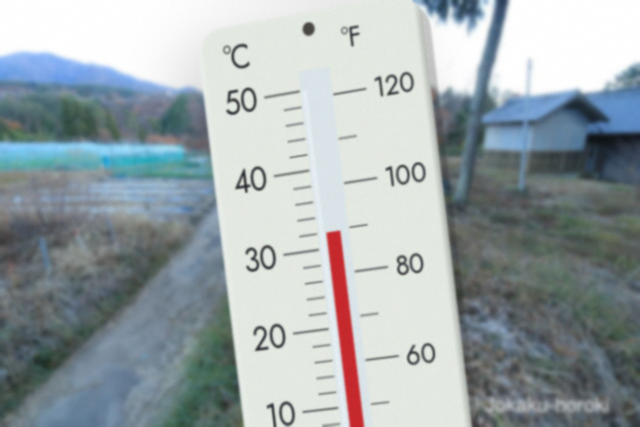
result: 32,°C
